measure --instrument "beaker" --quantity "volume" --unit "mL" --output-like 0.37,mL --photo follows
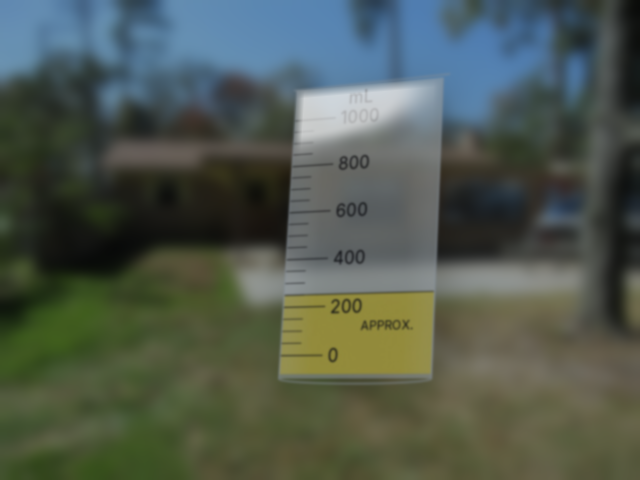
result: 250,mL
